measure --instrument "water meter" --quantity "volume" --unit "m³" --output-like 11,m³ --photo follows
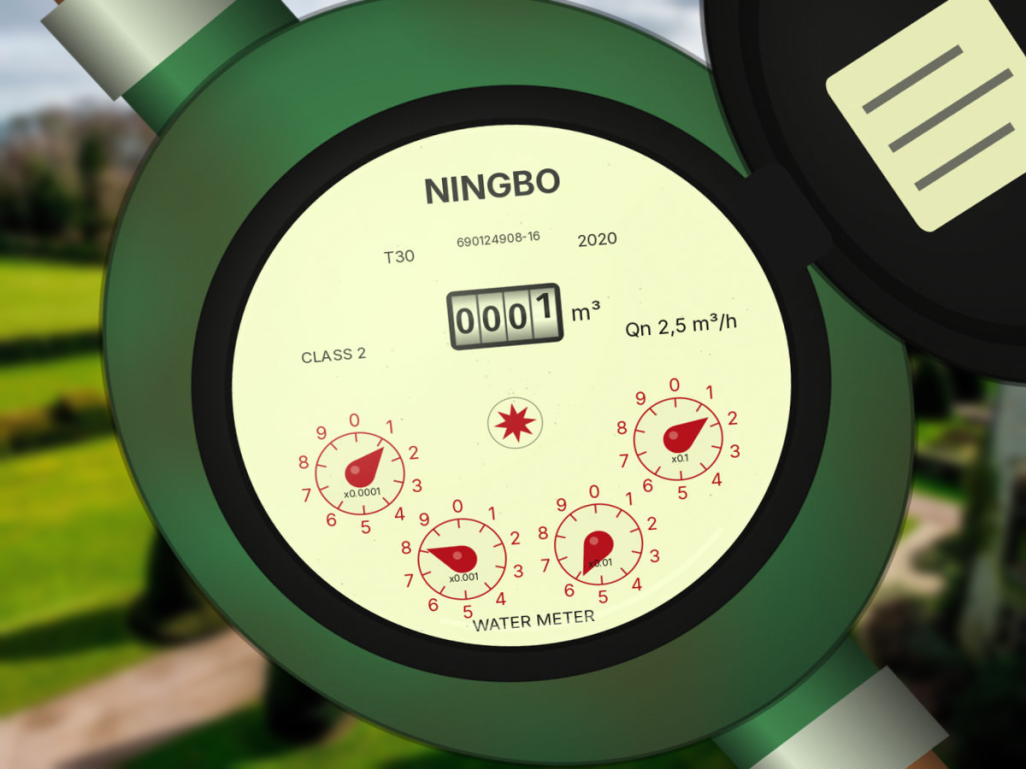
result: 1.1581,m³
